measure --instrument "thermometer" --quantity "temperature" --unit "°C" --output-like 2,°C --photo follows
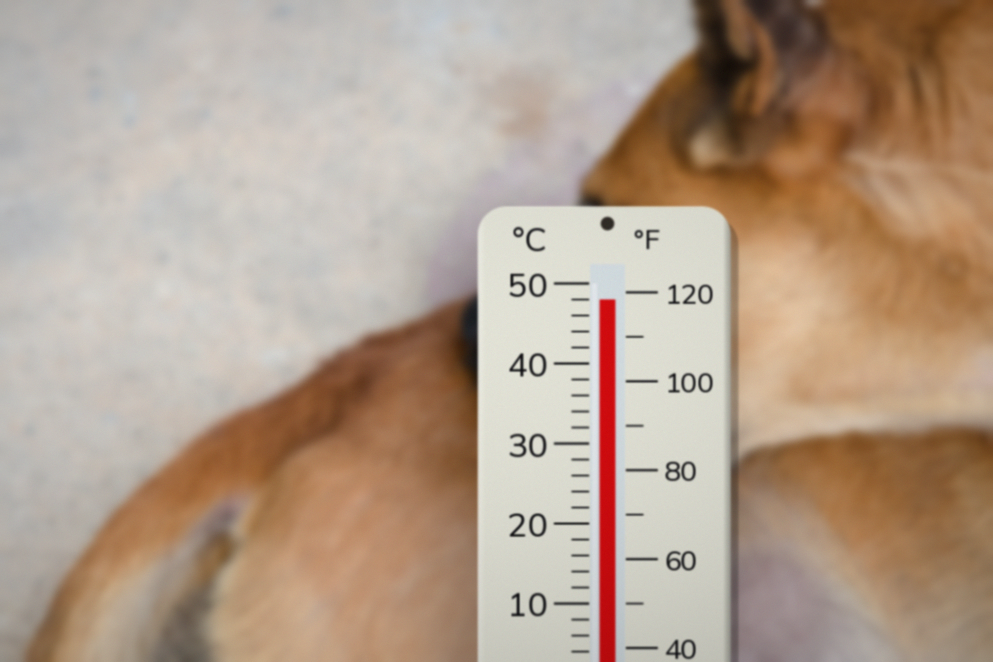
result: 48,°C
